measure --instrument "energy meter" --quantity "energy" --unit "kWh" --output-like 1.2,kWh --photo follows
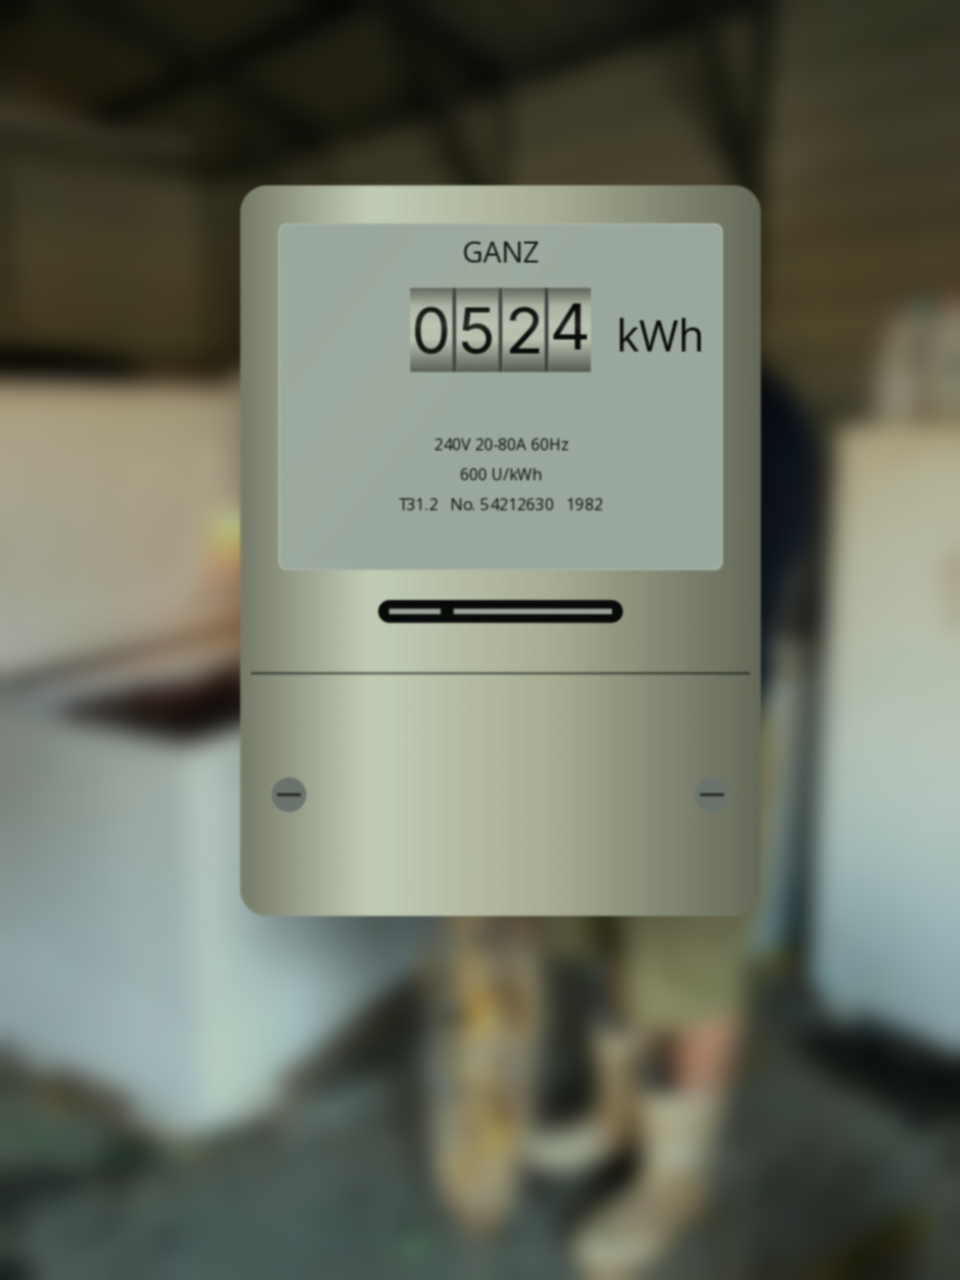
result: 524,kWh
